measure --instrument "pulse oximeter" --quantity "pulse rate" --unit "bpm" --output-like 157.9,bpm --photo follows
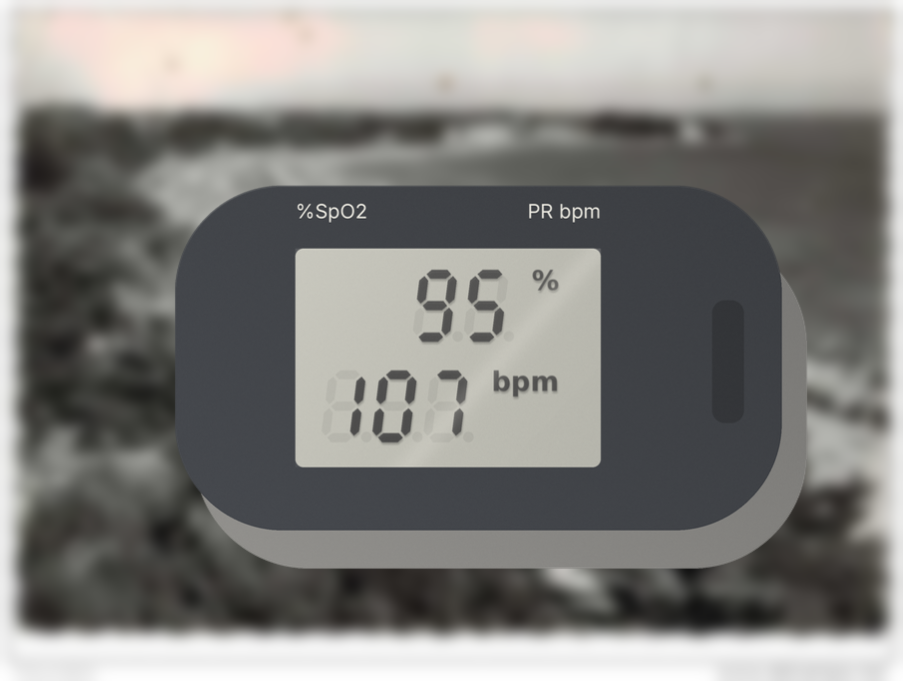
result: 107,bpm
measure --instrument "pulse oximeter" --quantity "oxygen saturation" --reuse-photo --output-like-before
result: 95,%
